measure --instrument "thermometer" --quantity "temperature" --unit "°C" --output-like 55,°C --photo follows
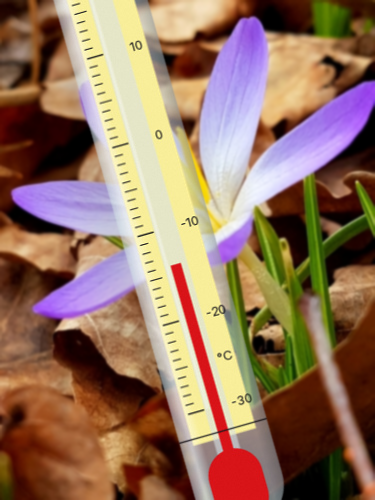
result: -14,°C
